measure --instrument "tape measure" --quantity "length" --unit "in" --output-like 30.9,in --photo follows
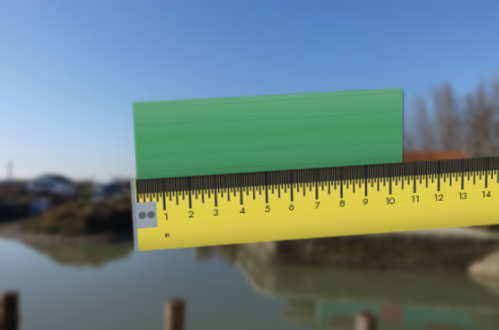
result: 10.5,in
